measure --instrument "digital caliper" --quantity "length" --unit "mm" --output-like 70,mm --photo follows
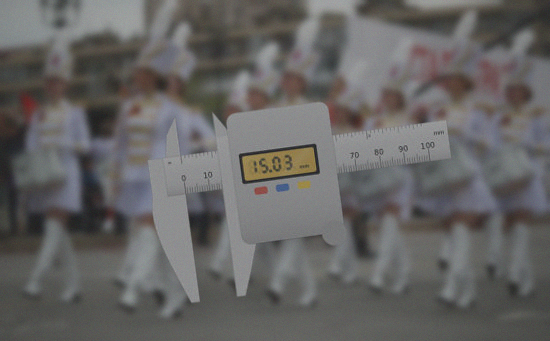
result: 15.03,mm
